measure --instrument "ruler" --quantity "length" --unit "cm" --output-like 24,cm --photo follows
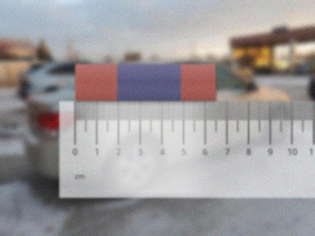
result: 6.5,cm
